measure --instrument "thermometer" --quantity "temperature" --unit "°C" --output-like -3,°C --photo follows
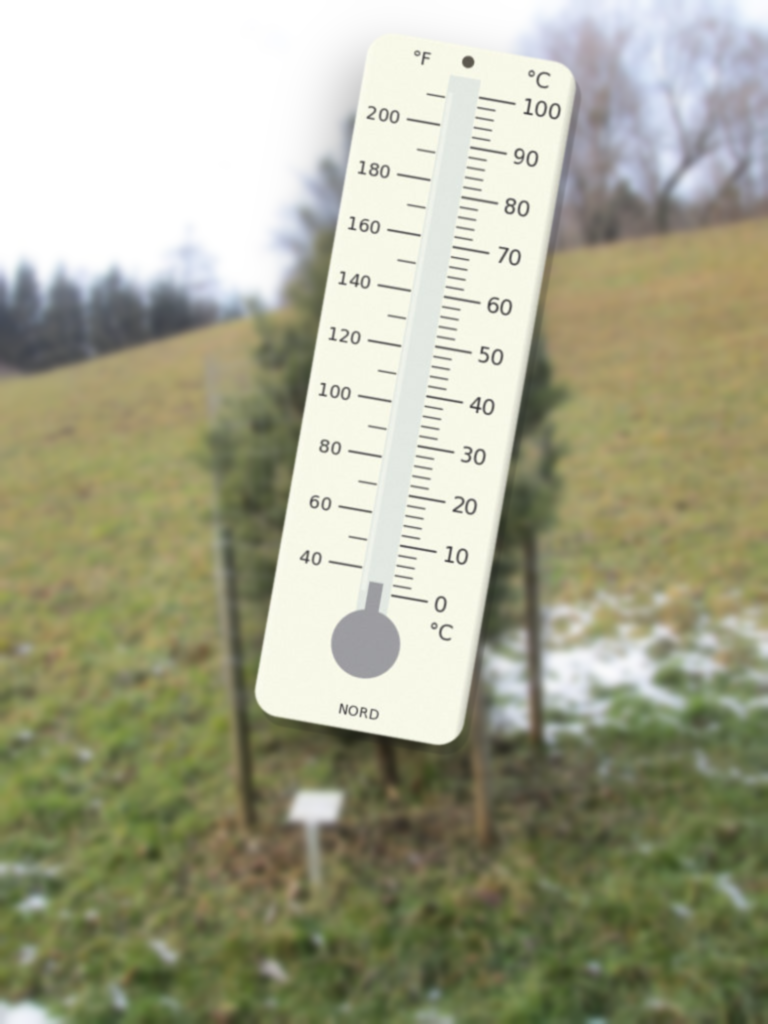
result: 2,°C
